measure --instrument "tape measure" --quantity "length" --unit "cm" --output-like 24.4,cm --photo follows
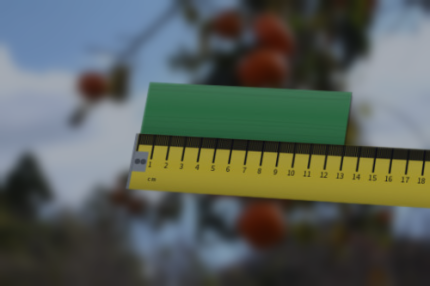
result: 13,cm
